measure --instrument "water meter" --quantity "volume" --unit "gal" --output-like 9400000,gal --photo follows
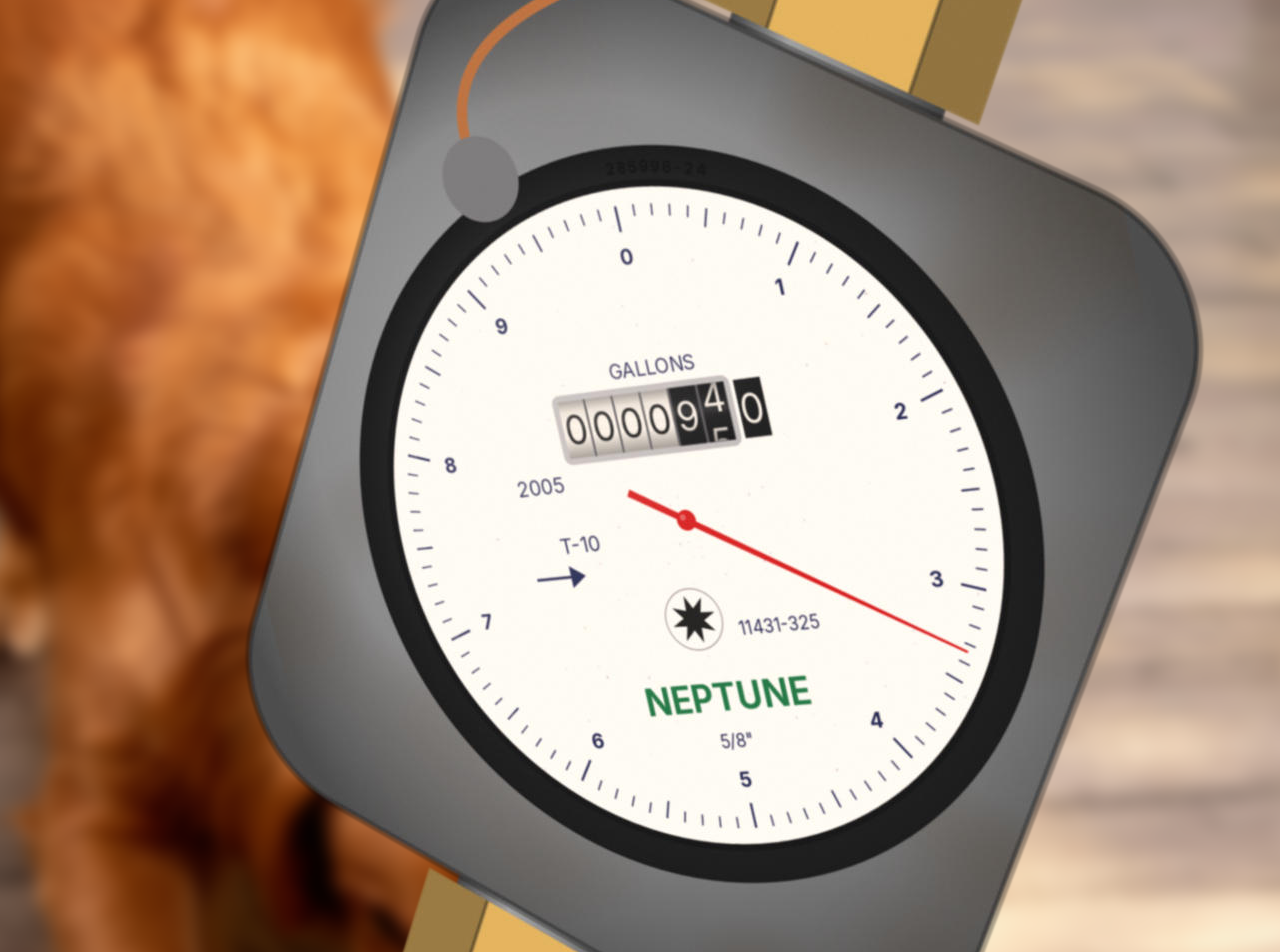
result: 943.3,gal
